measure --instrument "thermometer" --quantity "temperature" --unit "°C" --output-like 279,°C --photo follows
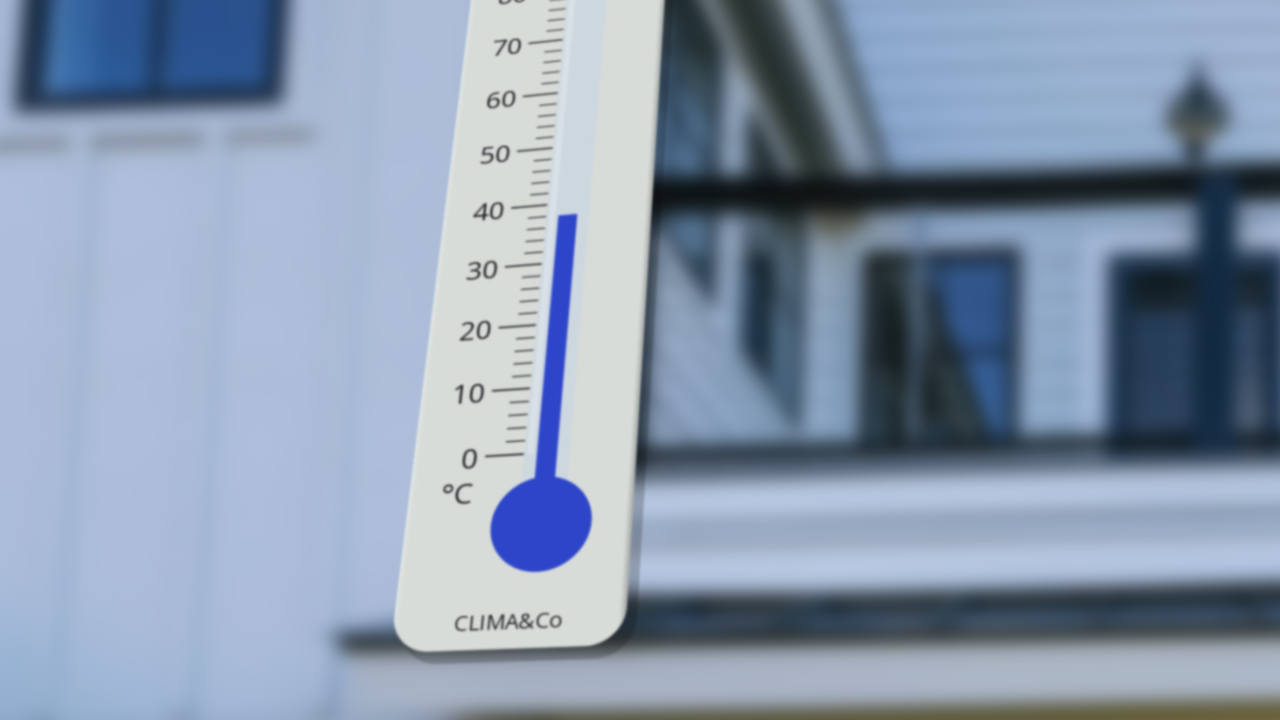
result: 38,°C
